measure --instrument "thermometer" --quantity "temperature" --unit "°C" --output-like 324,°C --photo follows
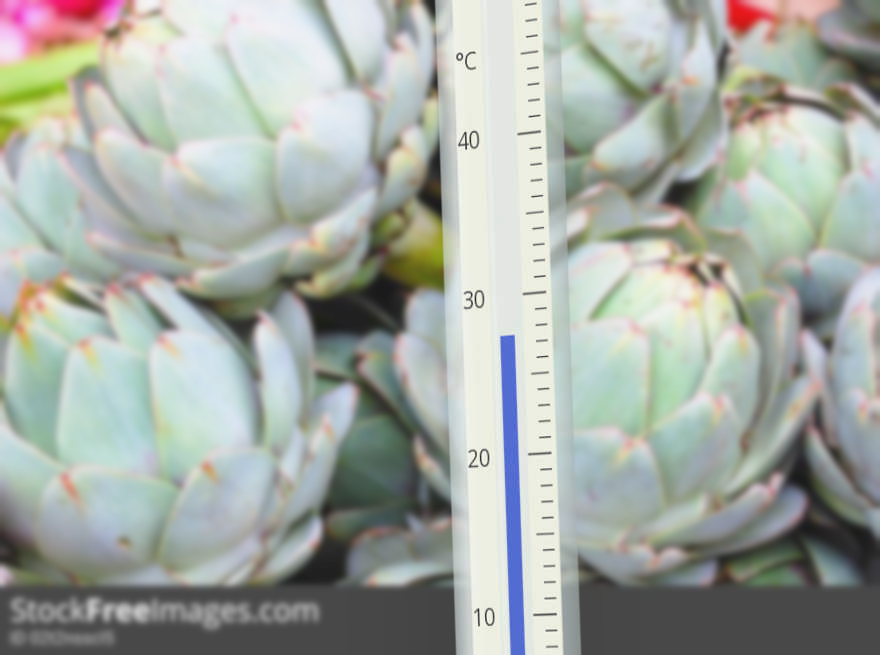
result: 27.5,°C
